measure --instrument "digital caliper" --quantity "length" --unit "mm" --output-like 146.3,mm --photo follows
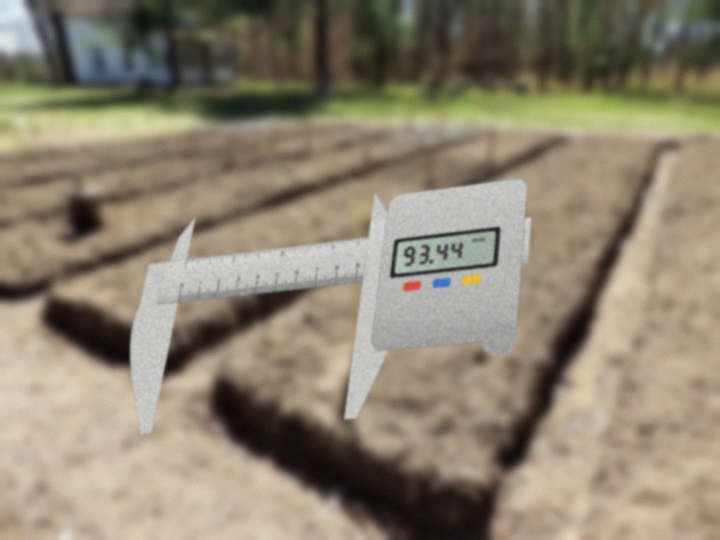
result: 93.44,mm
